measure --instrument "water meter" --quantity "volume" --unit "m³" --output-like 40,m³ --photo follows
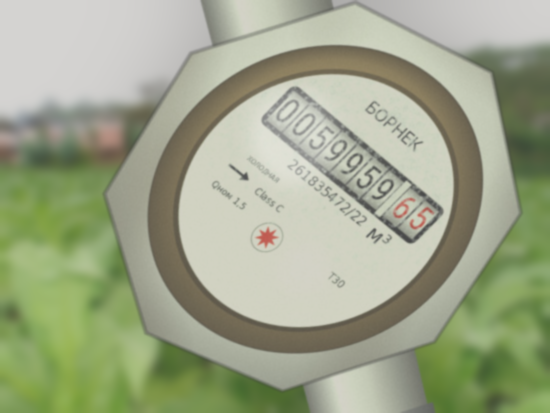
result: 59959.65,m³
